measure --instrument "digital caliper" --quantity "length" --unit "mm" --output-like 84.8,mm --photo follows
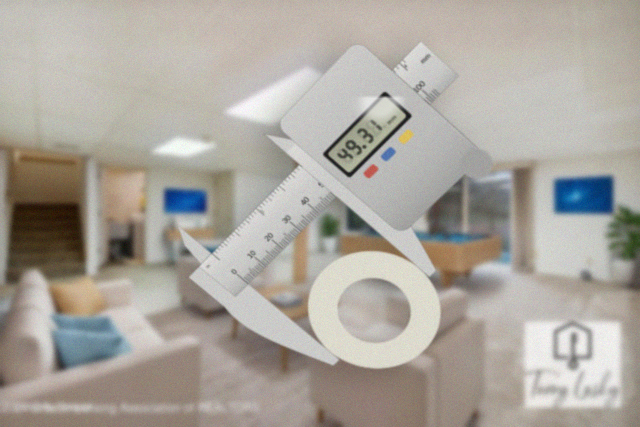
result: 49.31,mm
